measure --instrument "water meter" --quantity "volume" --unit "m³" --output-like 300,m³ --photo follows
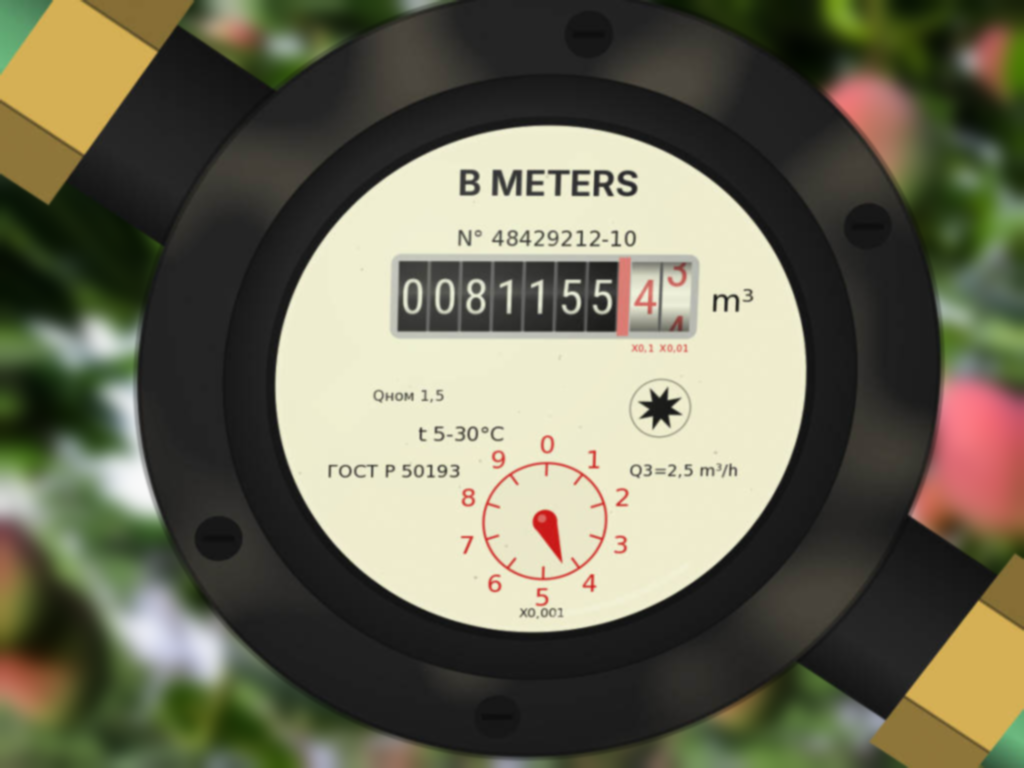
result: 81155.434,m³
